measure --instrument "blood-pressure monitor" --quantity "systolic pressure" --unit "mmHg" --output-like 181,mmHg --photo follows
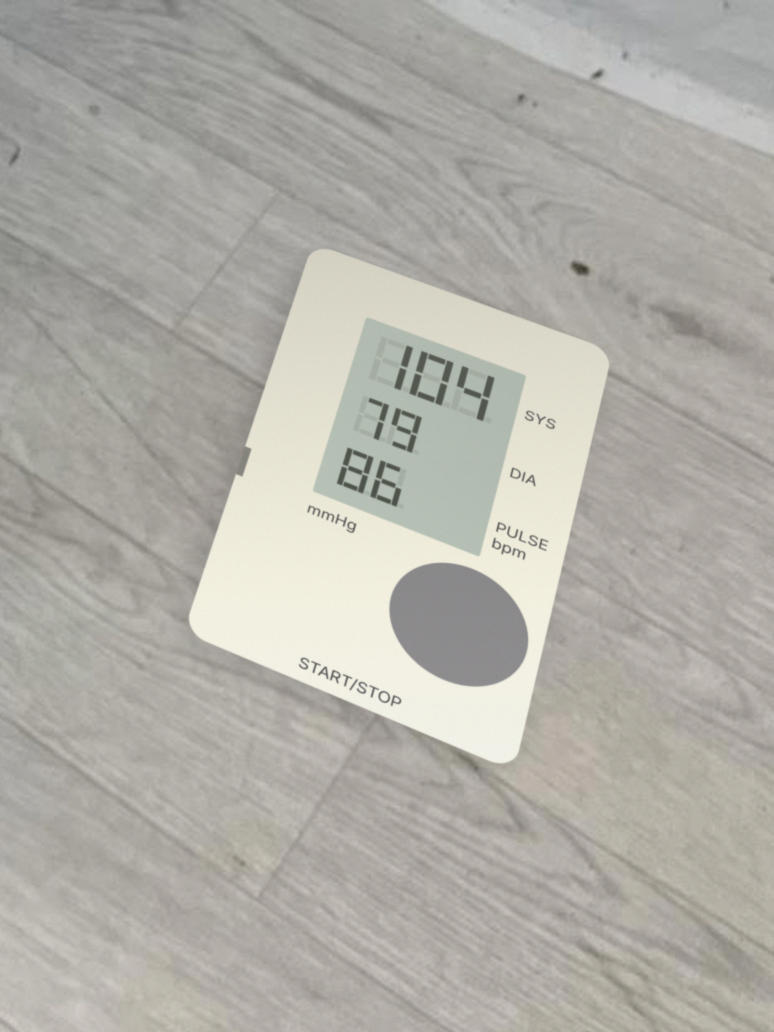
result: 104,mmHg
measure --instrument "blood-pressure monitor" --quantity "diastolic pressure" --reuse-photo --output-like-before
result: 79,mmHg
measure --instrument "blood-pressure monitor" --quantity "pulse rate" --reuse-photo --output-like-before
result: 86,bpm
